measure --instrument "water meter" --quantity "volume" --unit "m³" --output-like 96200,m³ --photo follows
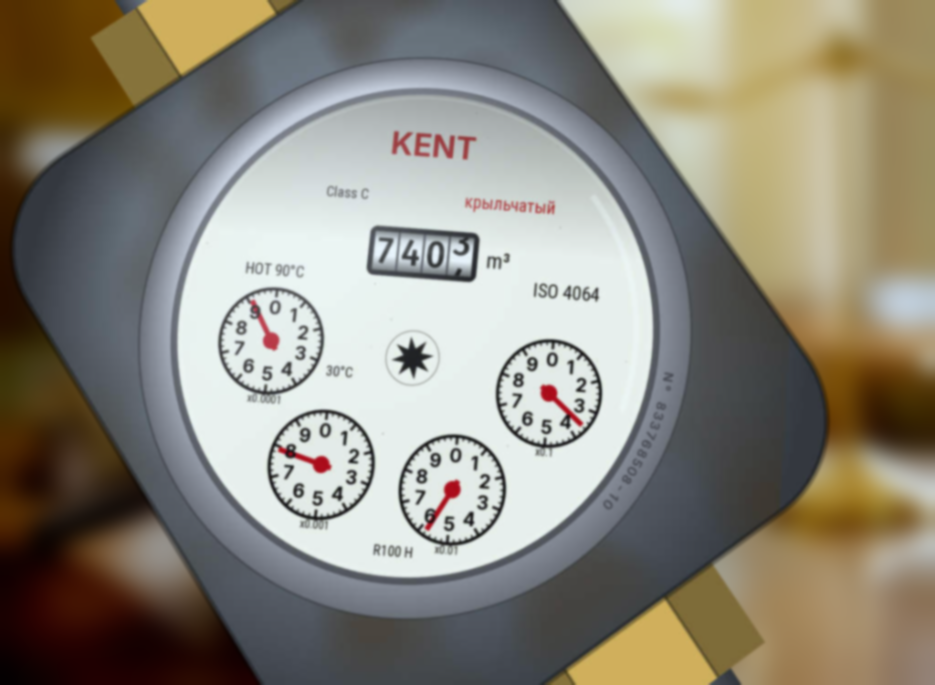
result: 7403.3579,m³
